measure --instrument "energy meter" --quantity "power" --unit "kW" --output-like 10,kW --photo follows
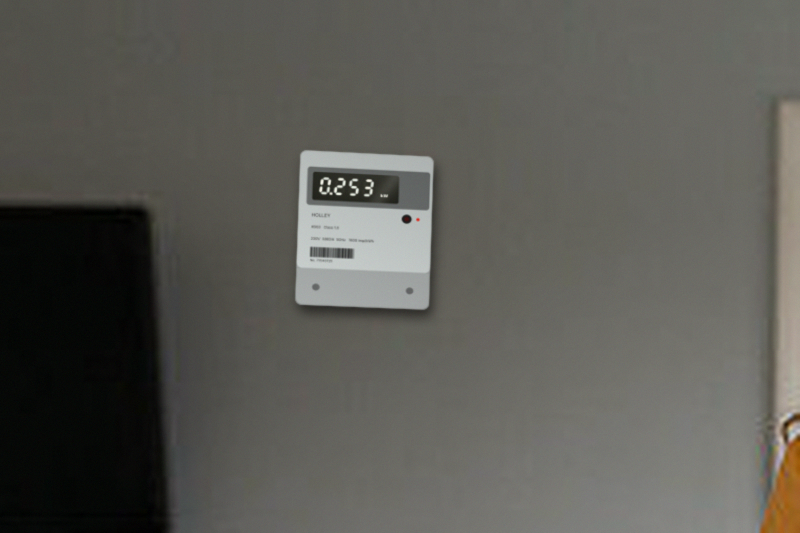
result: 0.253,kW
